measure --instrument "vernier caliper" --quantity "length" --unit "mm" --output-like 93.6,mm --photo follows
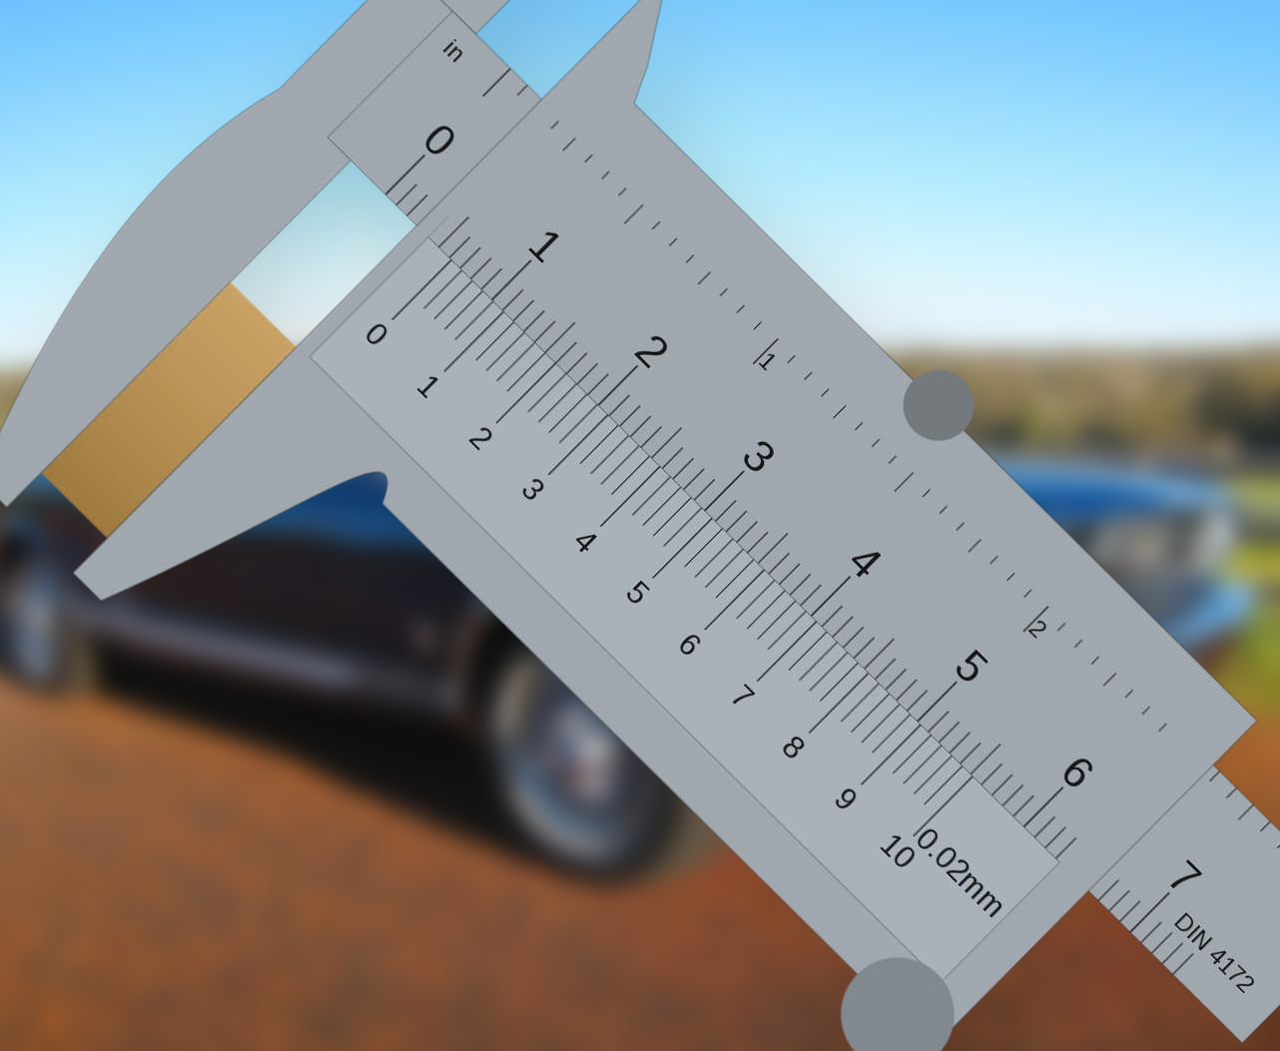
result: 6.2,mm
